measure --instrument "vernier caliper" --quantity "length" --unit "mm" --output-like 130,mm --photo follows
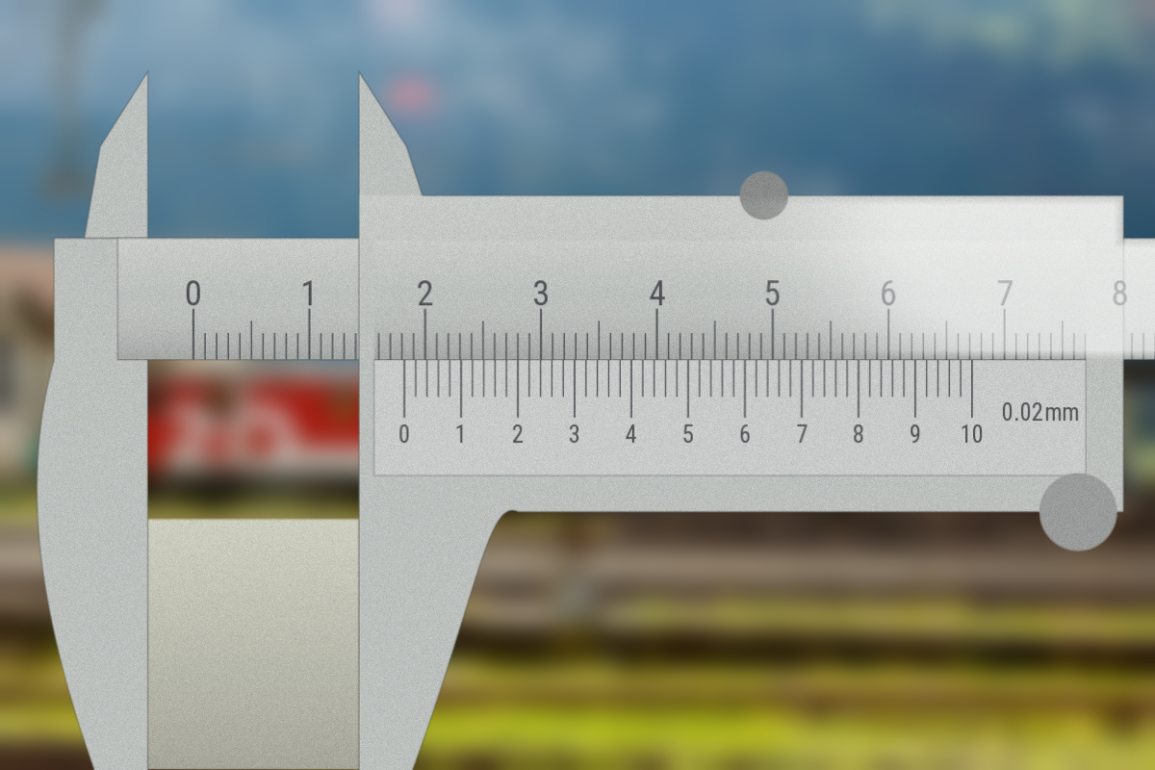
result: 18.2,mm
